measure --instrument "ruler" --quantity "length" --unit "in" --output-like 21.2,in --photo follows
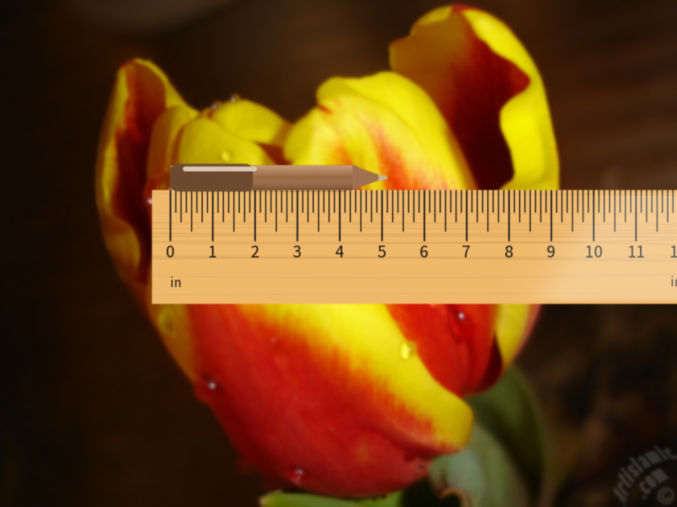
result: 5.125,in
